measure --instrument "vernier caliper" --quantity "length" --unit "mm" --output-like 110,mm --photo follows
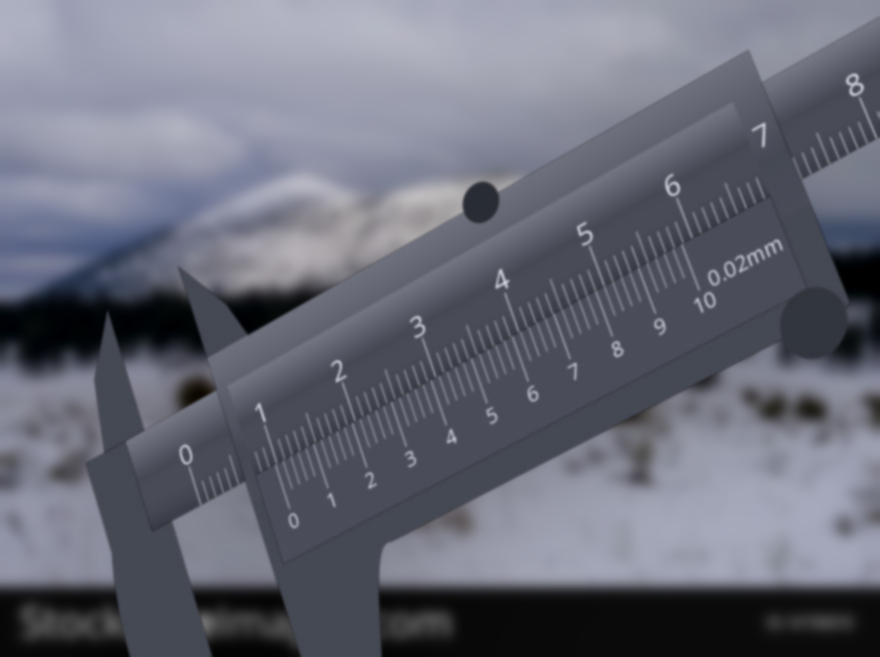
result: 9.8,mm
